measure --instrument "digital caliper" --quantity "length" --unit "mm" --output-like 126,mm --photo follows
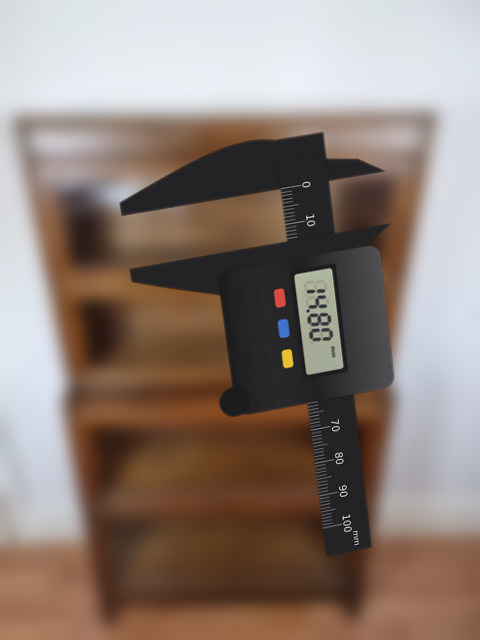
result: 14.80,mm
